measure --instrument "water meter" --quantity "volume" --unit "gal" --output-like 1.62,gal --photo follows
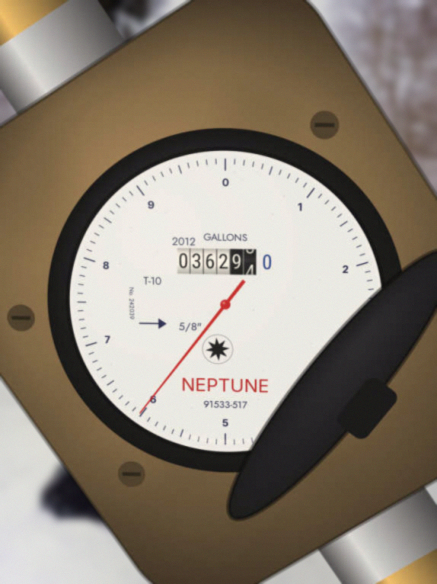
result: 362936.0,gal
